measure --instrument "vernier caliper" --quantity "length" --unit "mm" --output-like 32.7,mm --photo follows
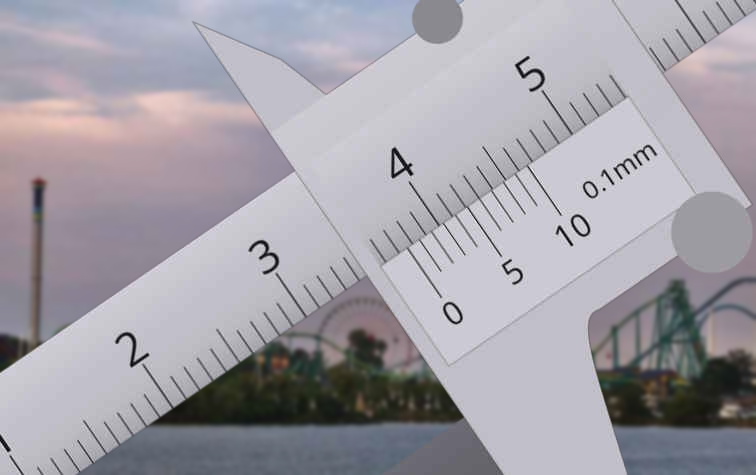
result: 37.6,mm
